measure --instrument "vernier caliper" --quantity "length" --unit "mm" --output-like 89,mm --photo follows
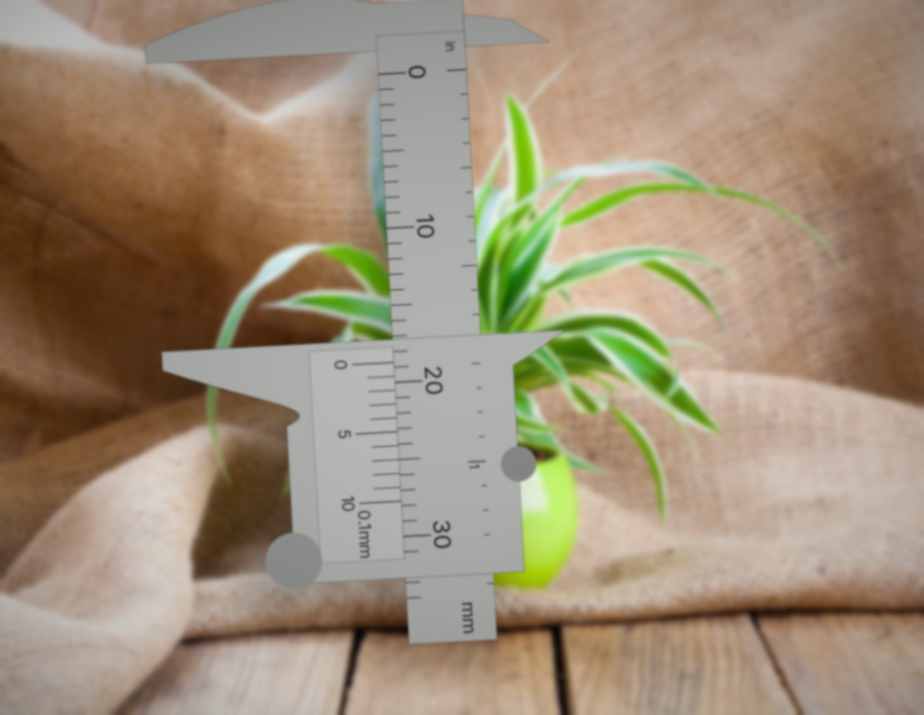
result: 18.7,mm
